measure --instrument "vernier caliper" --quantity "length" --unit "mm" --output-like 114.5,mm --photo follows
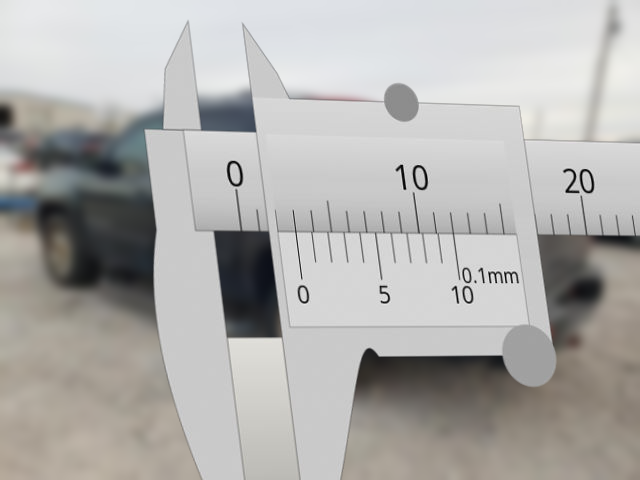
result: 3.0,mm
